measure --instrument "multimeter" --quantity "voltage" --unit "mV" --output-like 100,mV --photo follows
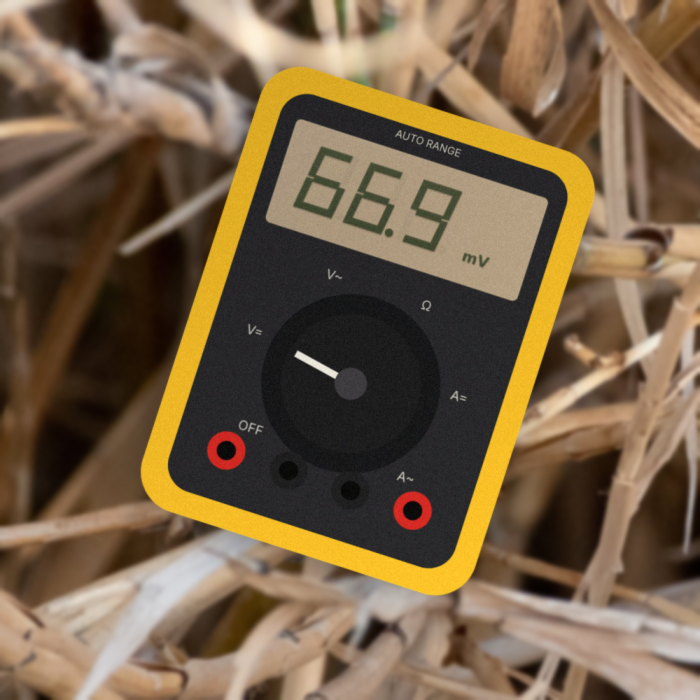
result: 66.9,mV
